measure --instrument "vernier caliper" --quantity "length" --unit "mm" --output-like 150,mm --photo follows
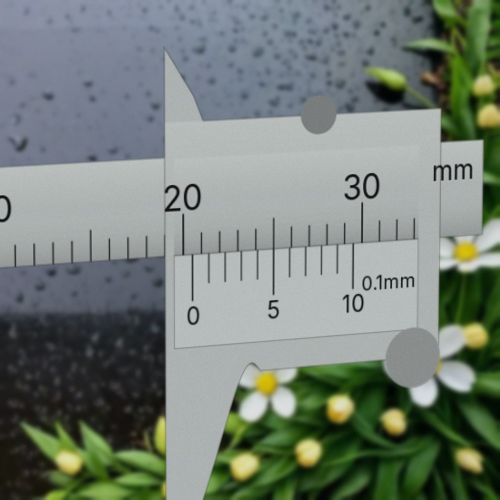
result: 20.5,mm
